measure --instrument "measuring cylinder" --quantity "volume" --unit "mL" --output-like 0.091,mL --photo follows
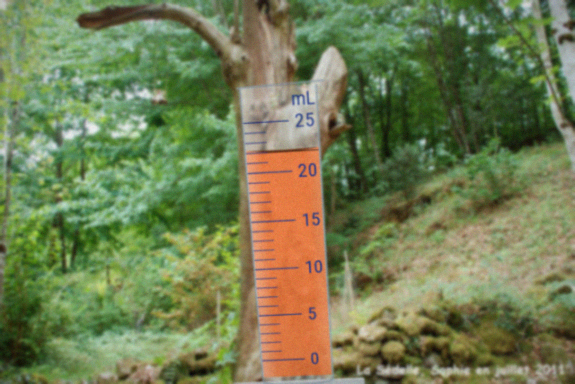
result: 22,mL
